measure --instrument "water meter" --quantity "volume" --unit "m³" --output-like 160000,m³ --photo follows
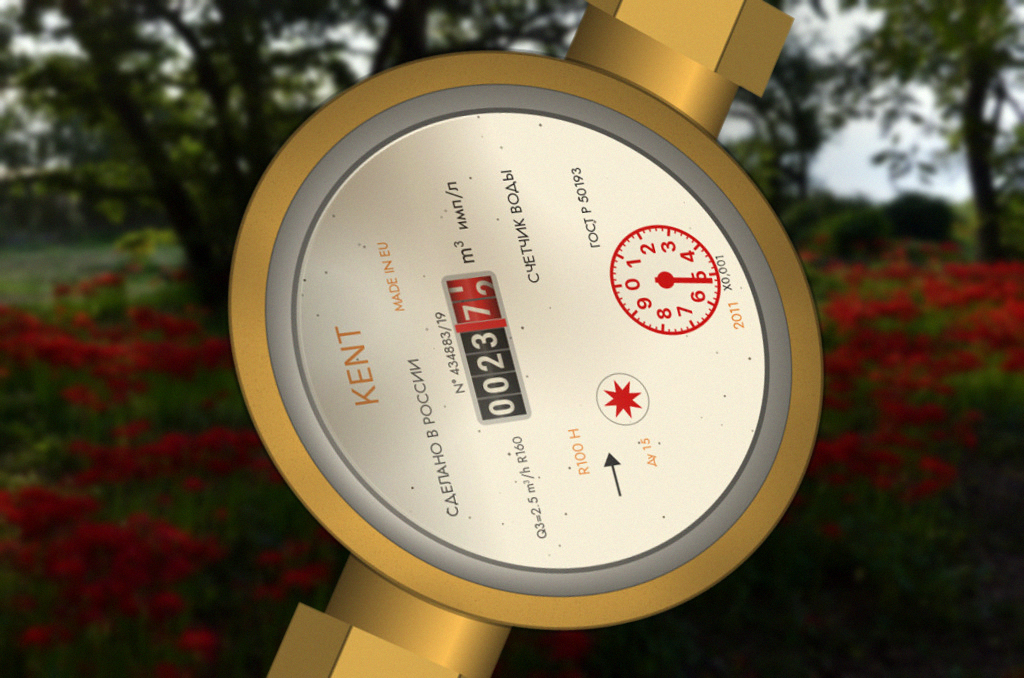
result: 23.715,m³
